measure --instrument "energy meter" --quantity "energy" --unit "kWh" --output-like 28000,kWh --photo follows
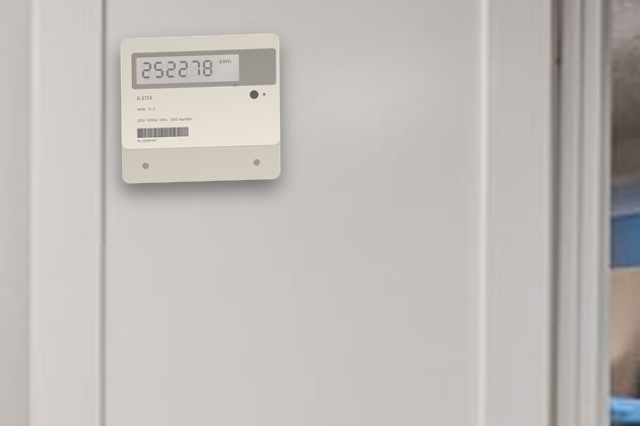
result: 252278,kWh
